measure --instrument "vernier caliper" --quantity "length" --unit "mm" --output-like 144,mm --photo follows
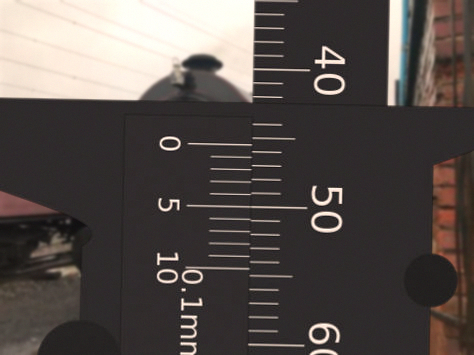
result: 45.5,mm
